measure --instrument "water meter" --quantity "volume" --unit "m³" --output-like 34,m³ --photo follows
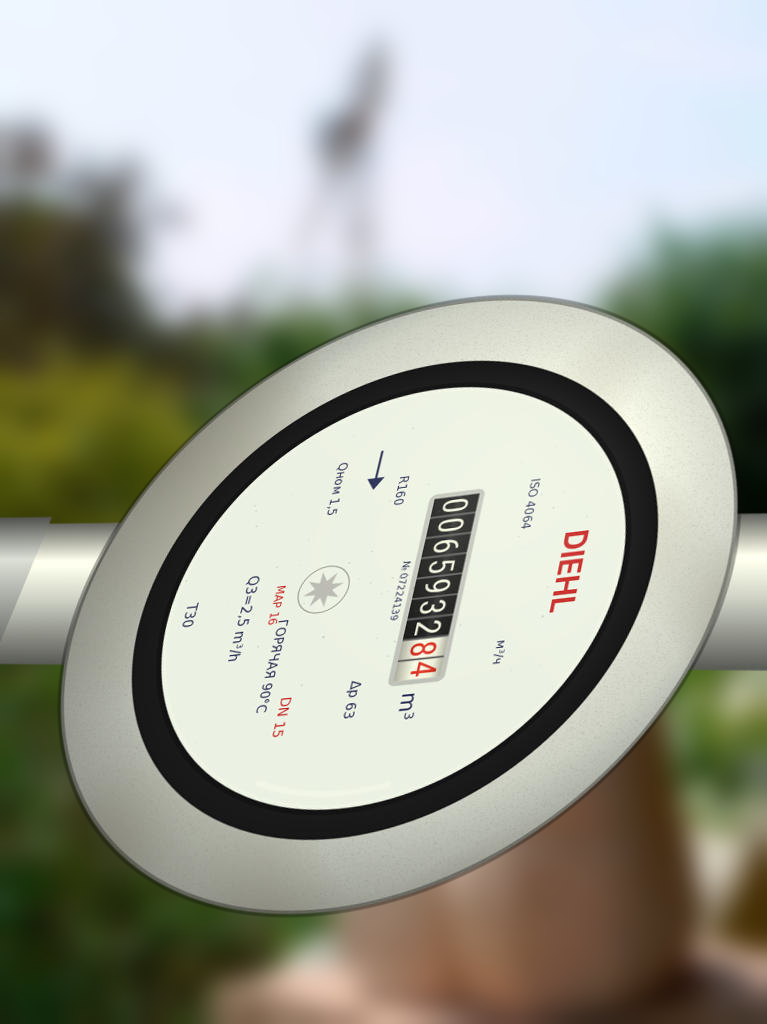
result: 65932.84,m³
